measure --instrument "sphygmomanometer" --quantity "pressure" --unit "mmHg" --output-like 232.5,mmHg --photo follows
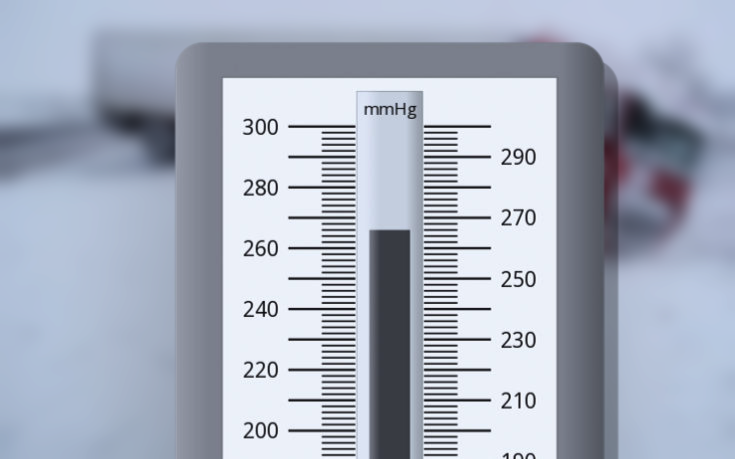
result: 266,mmHg
